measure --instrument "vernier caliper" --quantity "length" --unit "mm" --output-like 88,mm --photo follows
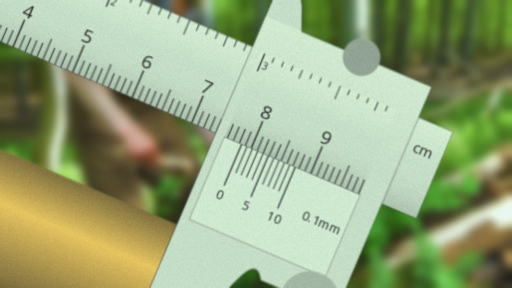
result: 78.4,mm
